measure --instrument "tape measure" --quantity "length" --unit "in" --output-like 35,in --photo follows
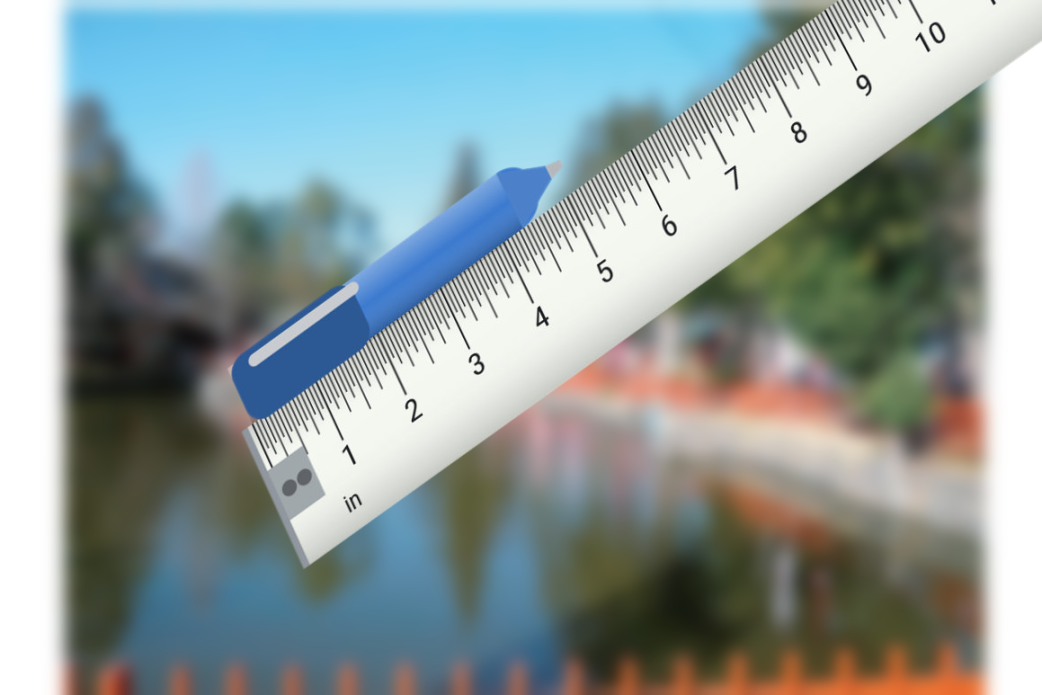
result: 5.125,in
